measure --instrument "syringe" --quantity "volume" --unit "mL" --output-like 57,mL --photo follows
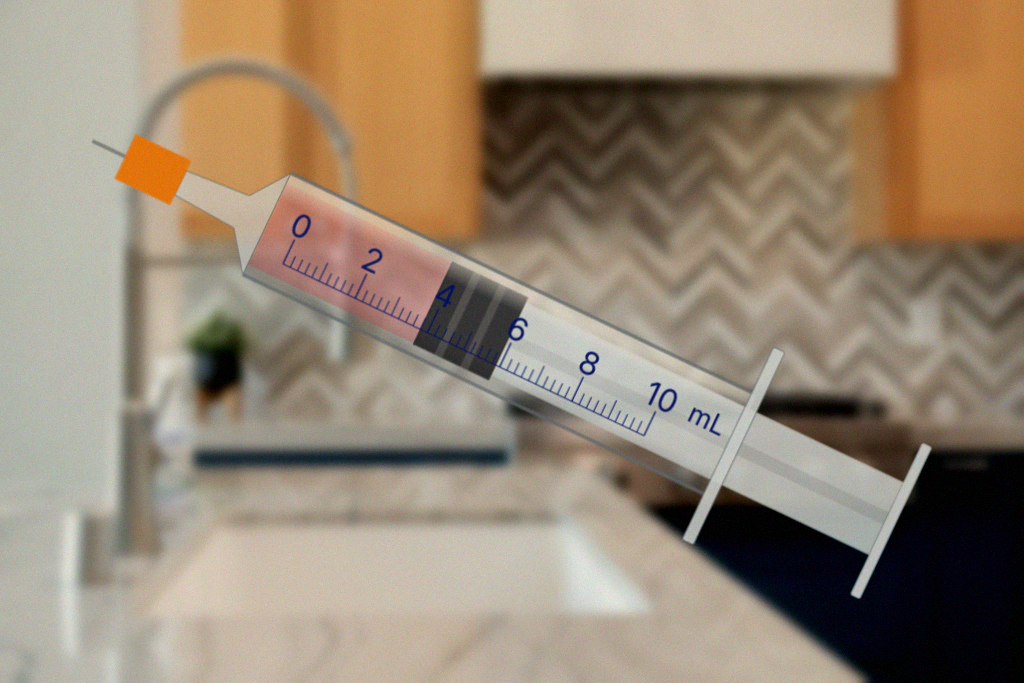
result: 3.8,mL
